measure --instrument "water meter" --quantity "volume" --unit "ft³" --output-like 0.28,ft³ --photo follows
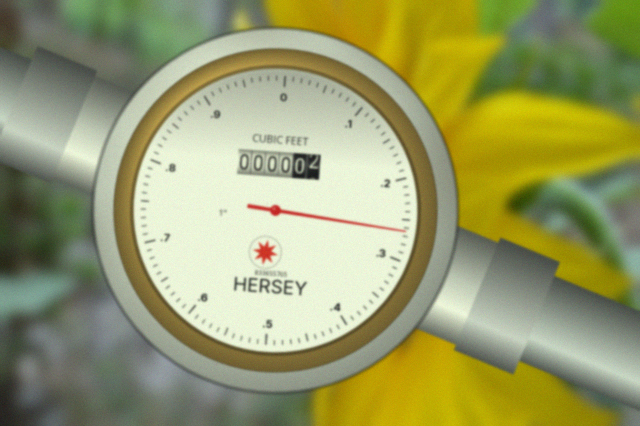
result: 2.26,ft³
